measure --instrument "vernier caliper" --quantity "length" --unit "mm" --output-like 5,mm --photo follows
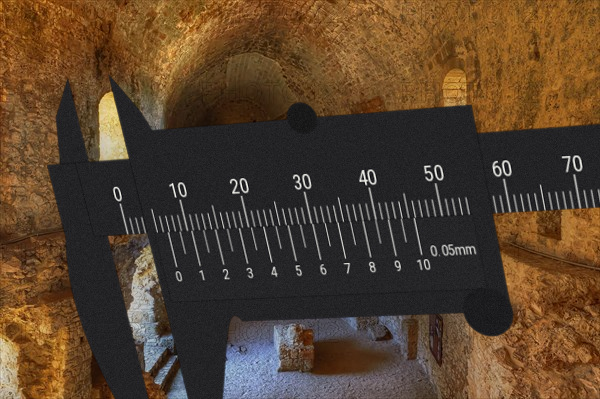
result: 6.8,mm
